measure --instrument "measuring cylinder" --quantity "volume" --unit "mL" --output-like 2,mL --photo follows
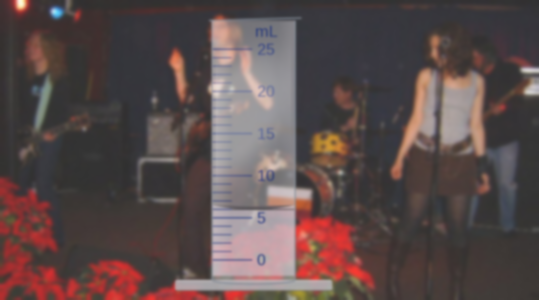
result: 6,mL
